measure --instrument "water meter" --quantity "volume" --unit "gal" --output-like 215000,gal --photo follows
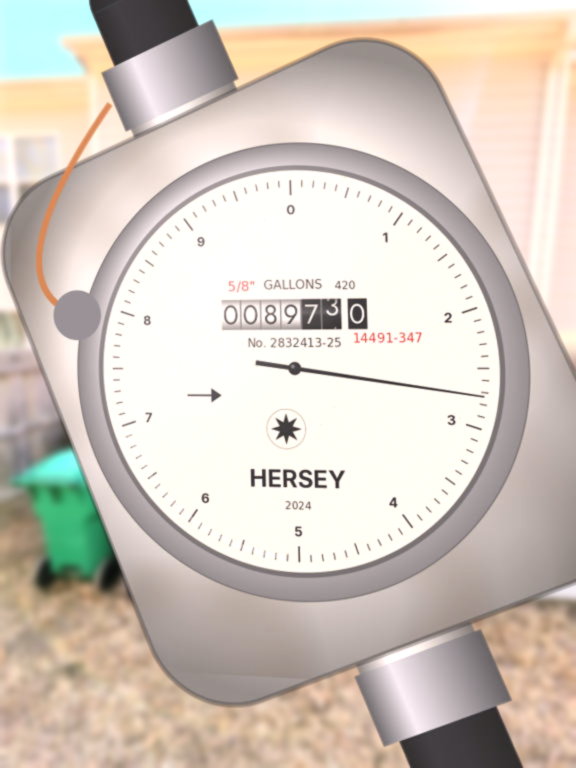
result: 89732.7,gal
